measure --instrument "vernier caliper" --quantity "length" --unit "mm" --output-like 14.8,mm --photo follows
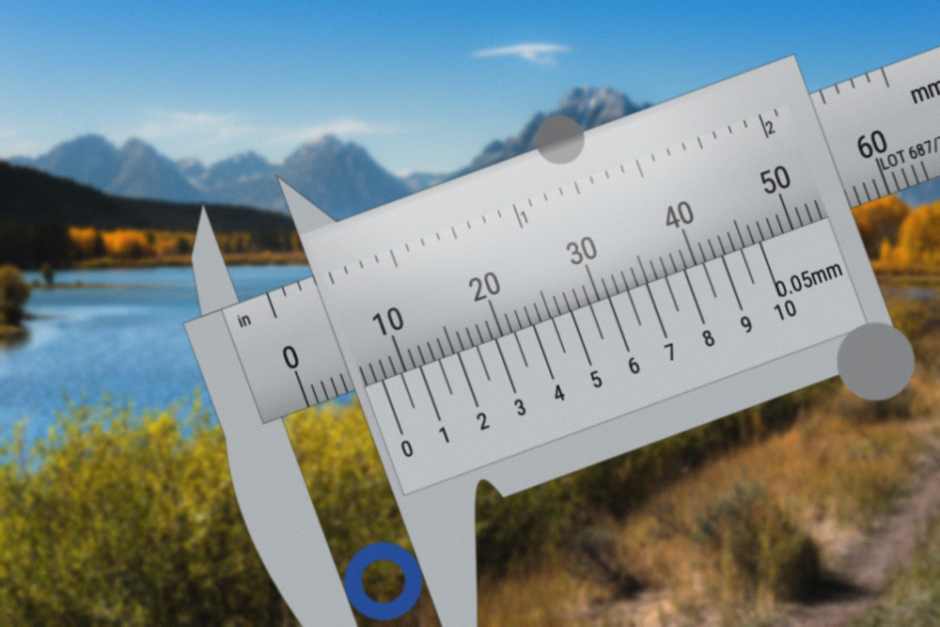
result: 7.6,mm
